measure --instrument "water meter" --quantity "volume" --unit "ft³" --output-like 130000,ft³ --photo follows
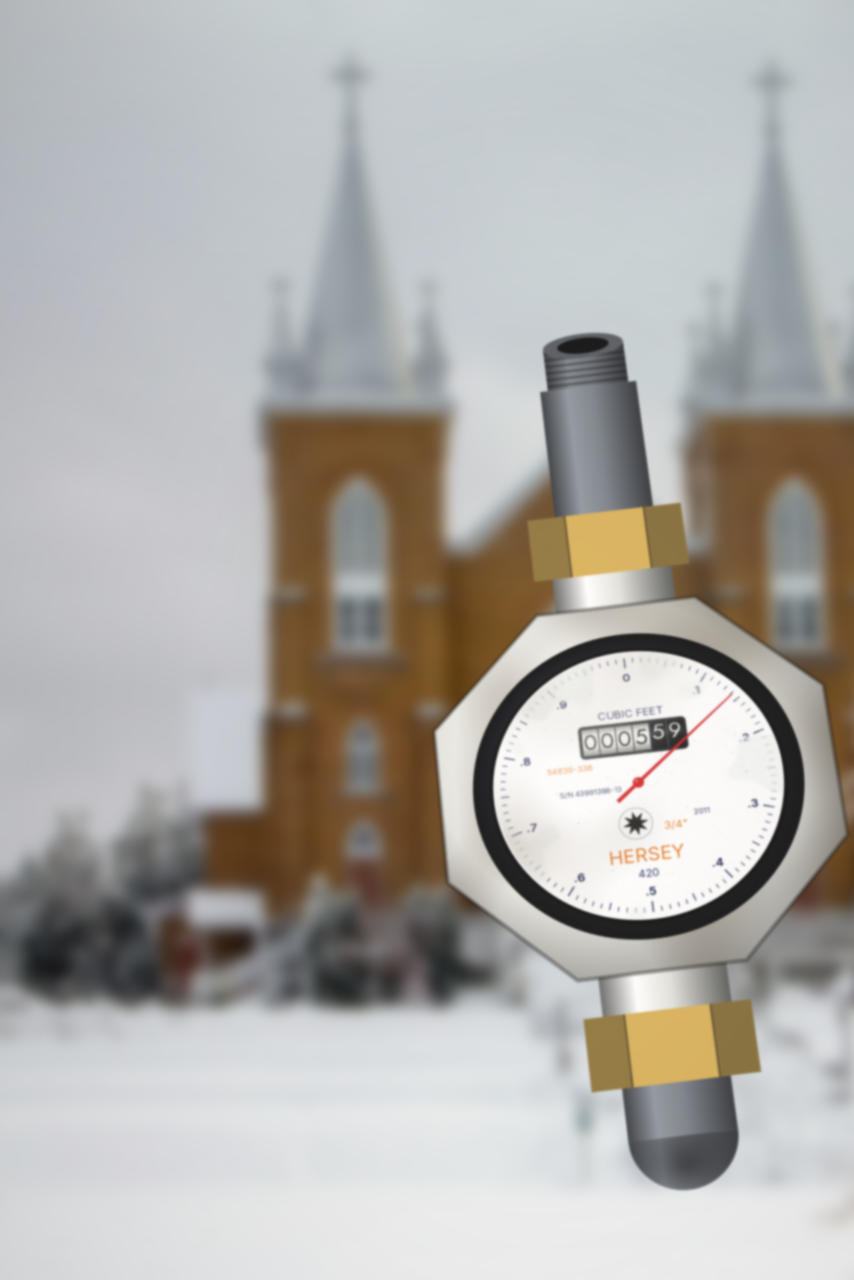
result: 559.14,ft³
